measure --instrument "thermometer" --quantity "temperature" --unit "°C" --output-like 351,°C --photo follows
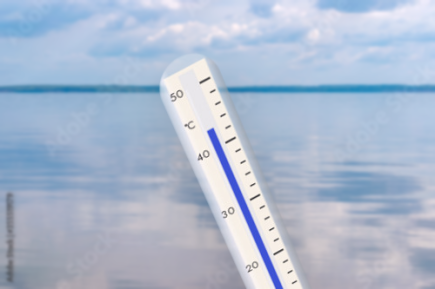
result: 43,°C
